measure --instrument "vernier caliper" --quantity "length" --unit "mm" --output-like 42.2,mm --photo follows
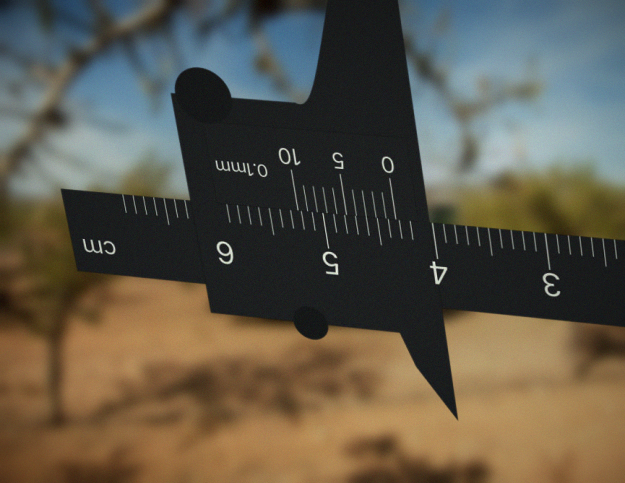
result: 43.3,mm
